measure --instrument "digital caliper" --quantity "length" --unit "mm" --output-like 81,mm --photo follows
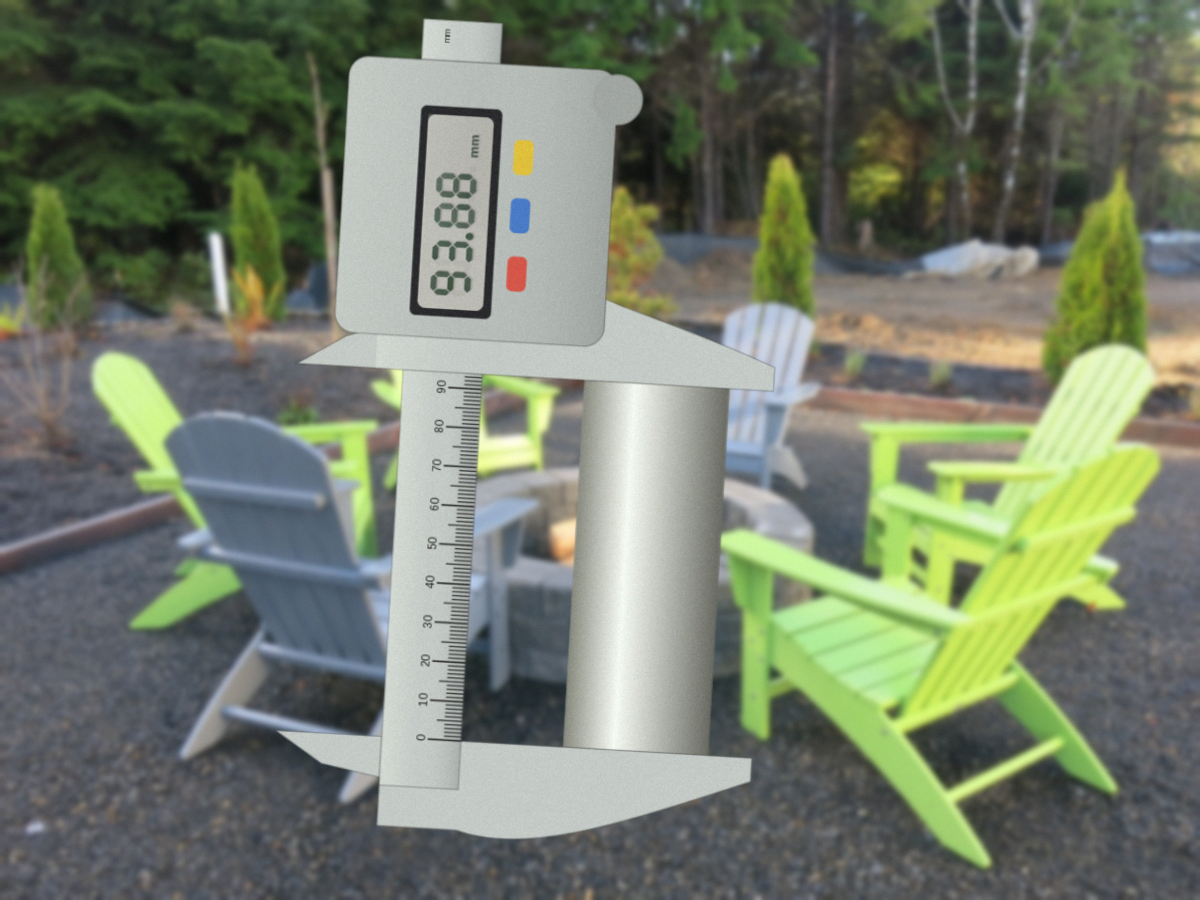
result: 93.88,mm
